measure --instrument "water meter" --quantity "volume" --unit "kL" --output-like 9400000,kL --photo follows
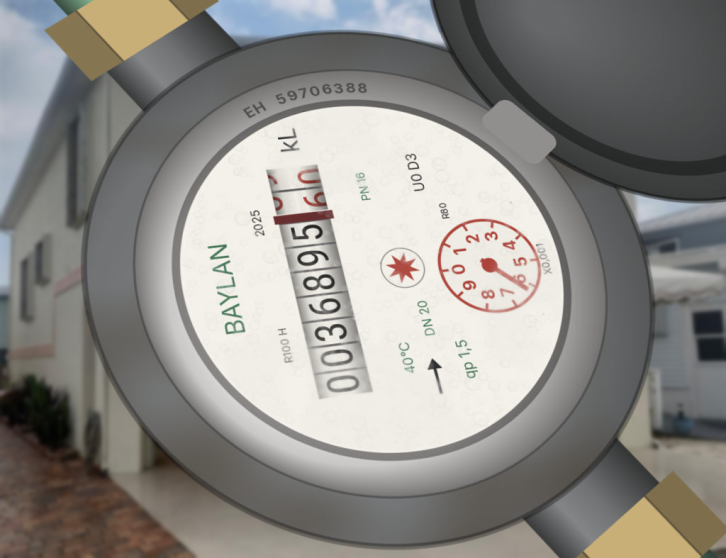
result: 36895.596,kL
